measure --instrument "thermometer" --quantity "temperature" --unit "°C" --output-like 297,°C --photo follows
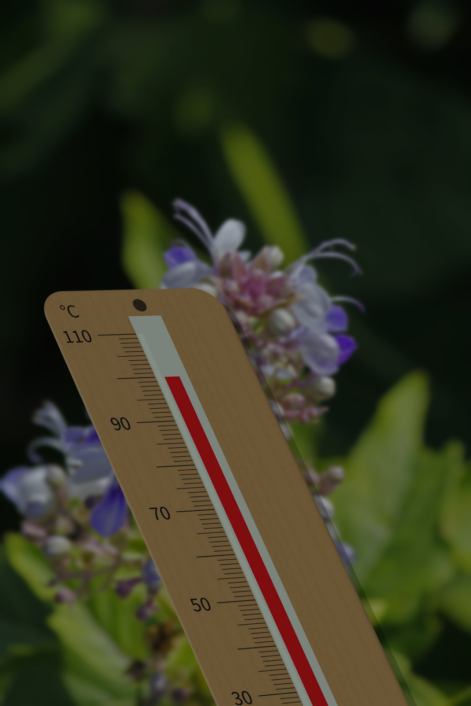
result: 100,°C
